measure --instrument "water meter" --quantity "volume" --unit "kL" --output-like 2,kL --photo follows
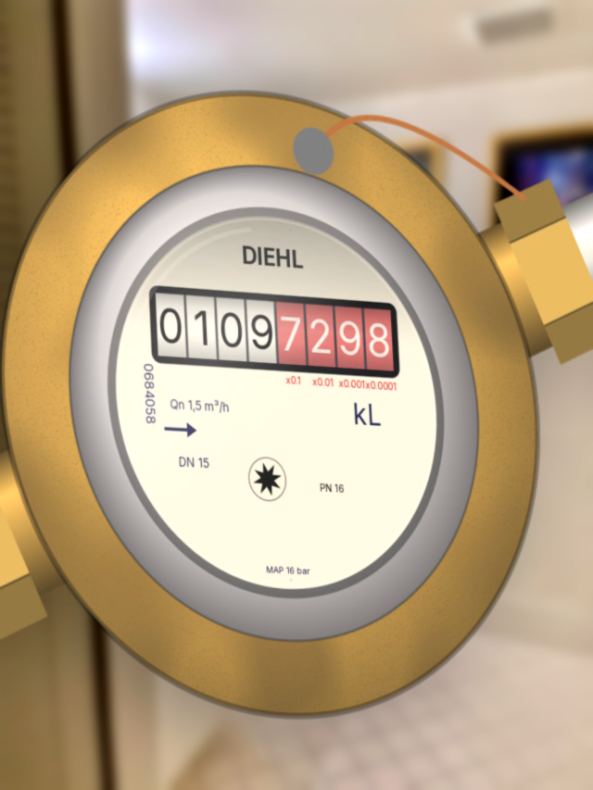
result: 109.7298,kL
